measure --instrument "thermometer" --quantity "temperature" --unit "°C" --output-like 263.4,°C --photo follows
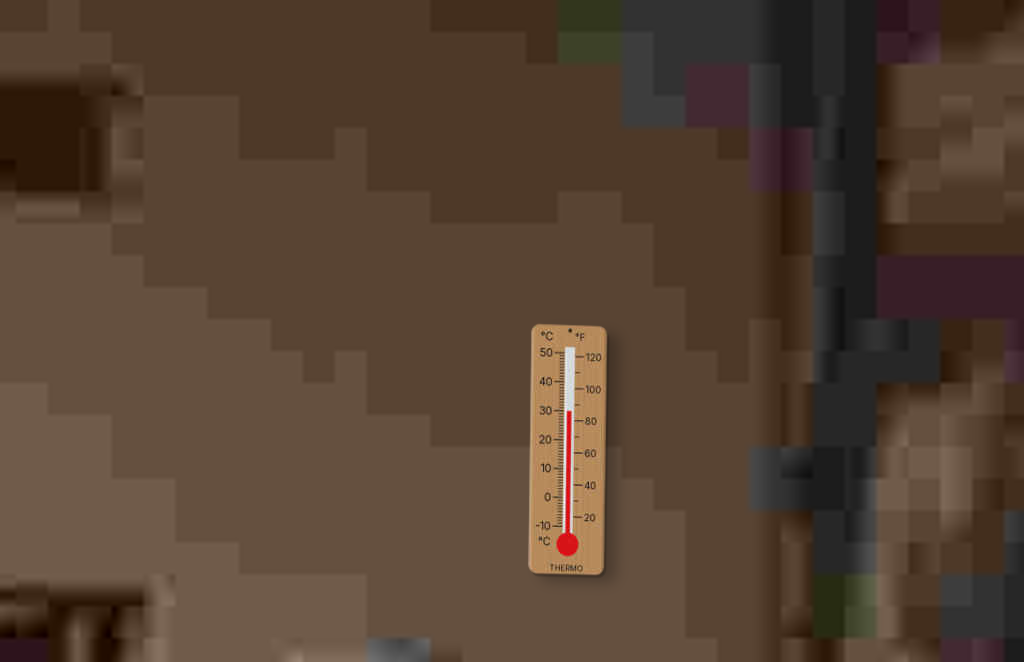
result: 30,°C
